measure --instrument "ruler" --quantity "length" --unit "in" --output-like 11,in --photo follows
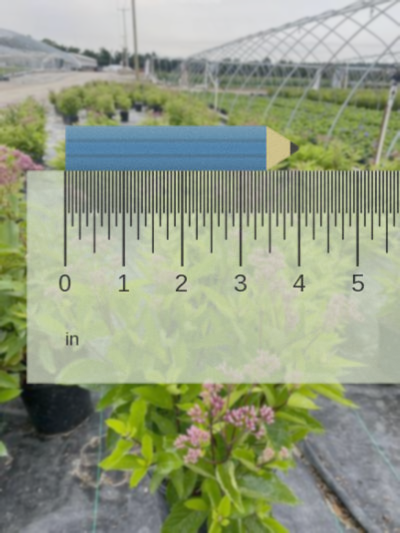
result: 4,in
